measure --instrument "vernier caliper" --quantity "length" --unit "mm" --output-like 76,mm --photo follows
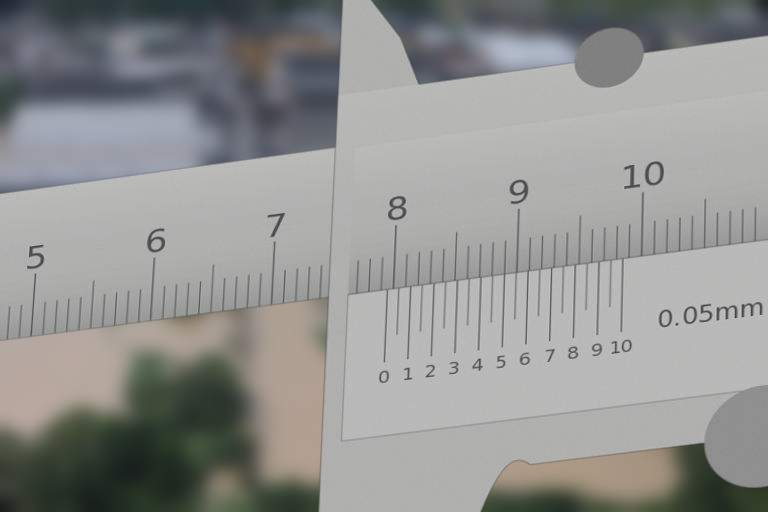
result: 79.5,mm
